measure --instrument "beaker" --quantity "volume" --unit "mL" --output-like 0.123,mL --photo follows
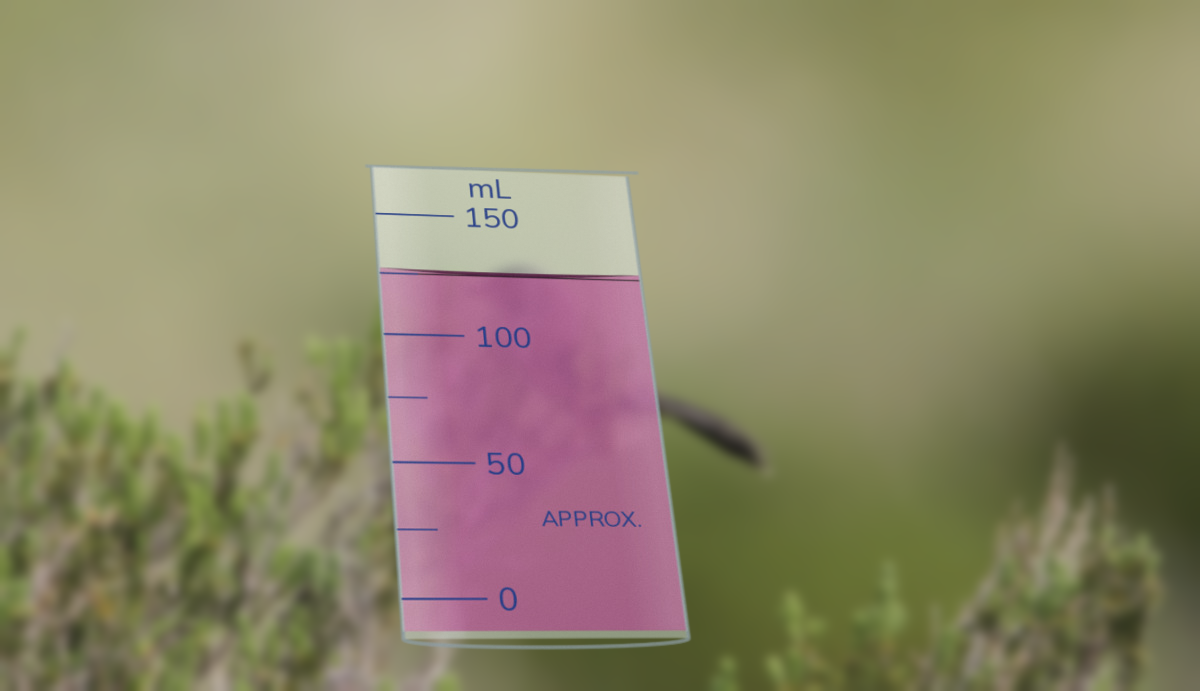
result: 125,mL
